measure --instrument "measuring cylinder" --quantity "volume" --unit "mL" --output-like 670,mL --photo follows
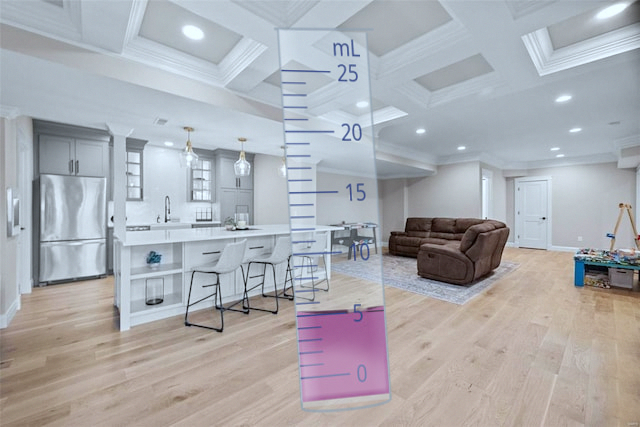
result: 5,mL
